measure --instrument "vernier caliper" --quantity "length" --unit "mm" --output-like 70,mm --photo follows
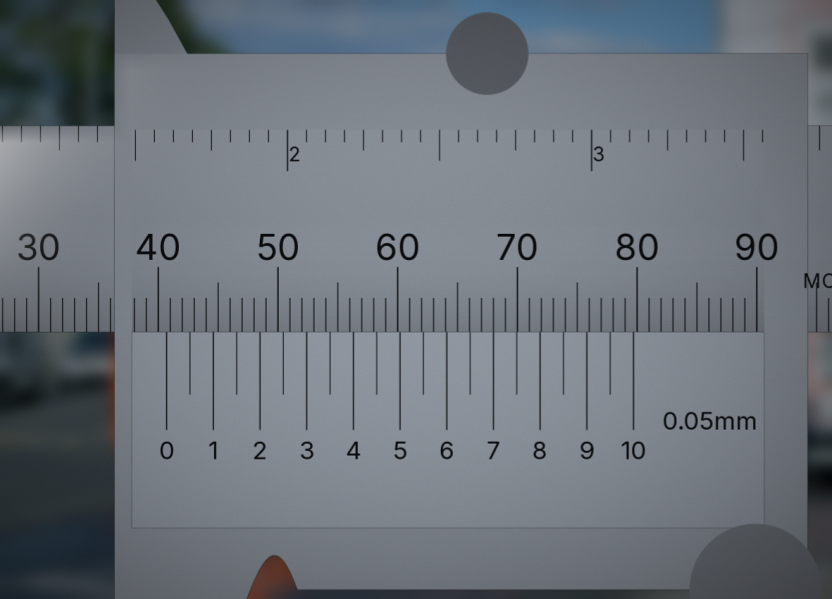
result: 40.7,mm
